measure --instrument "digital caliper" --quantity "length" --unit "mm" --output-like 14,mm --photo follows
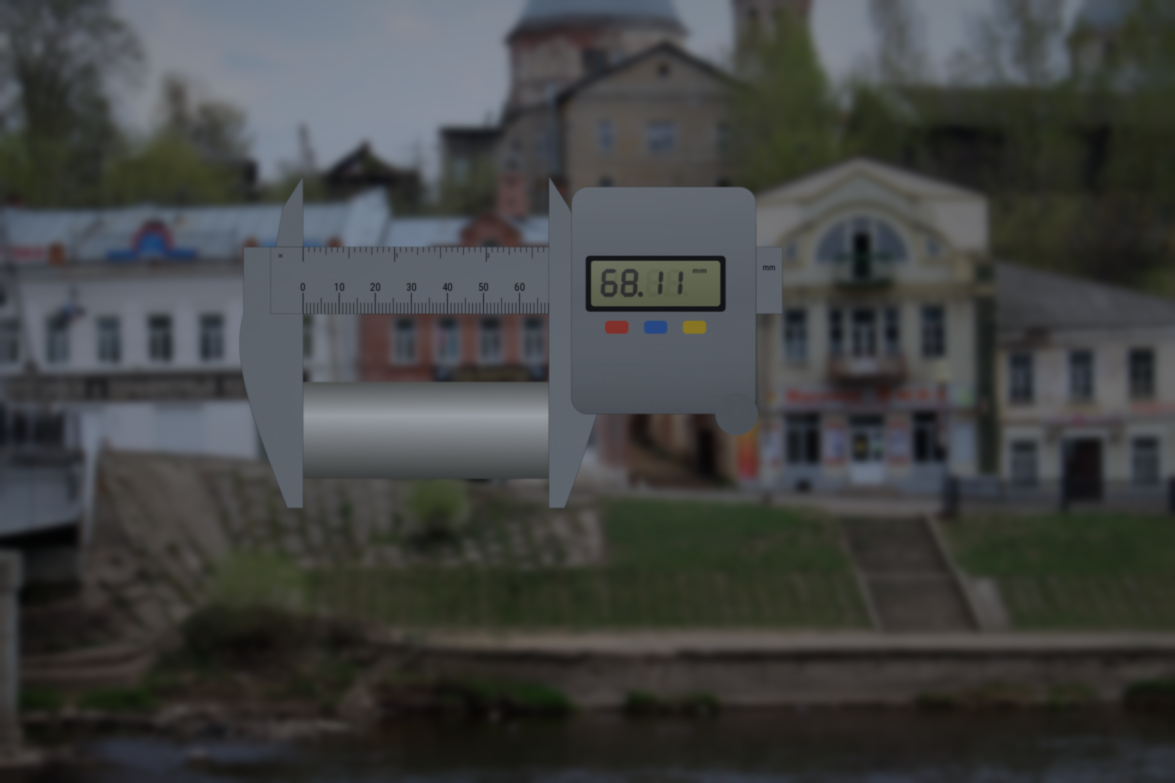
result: 68.11,mm
